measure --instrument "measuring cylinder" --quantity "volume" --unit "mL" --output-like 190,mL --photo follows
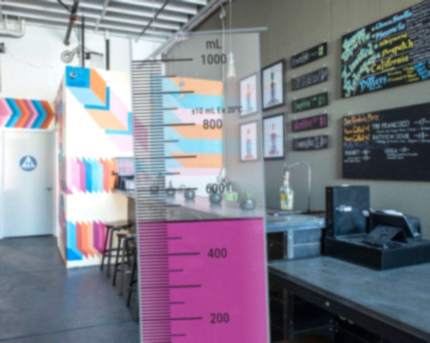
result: 500,mL
